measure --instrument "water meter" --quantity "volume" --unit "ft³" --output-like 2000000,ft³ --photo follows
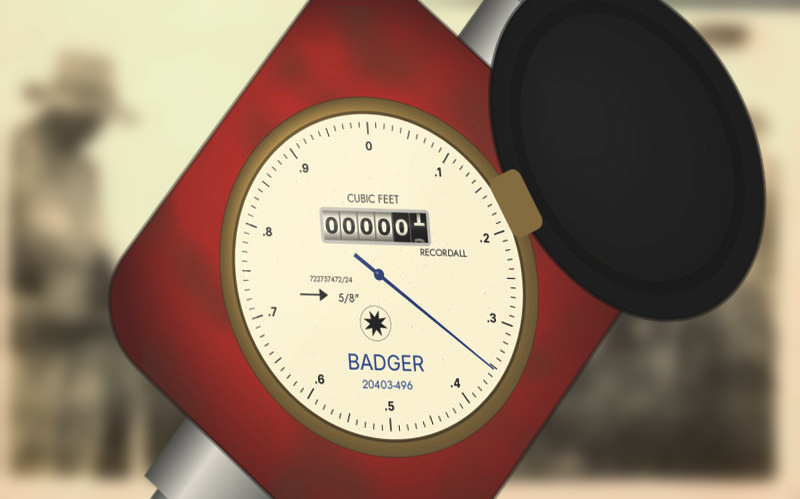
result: 1.35,ft³
